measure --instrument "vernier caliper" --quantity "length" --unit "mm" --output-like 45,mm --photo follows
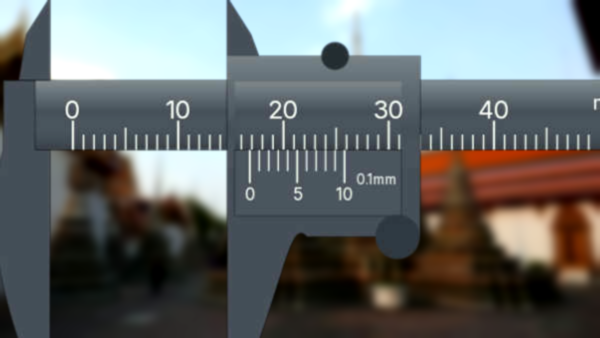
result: 16.8,mm
